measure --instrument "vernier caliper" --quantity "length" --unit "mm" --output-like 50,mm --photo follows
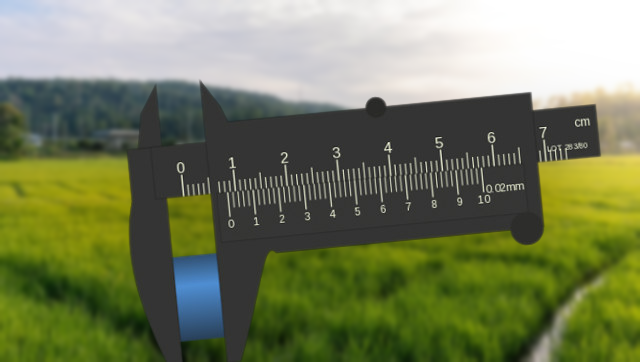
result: 8.5,mm
